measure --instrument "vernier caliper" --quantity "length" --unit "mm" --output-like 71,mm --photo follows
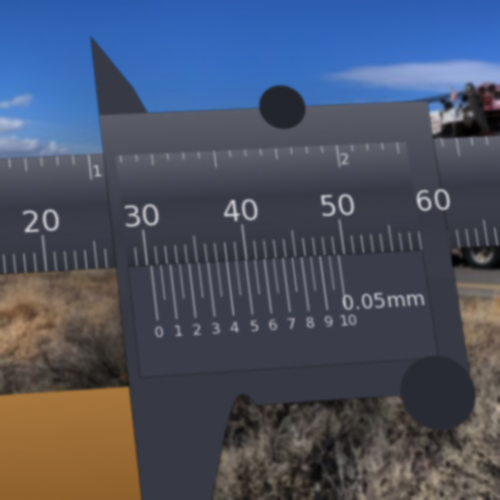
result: 30.4,mm
